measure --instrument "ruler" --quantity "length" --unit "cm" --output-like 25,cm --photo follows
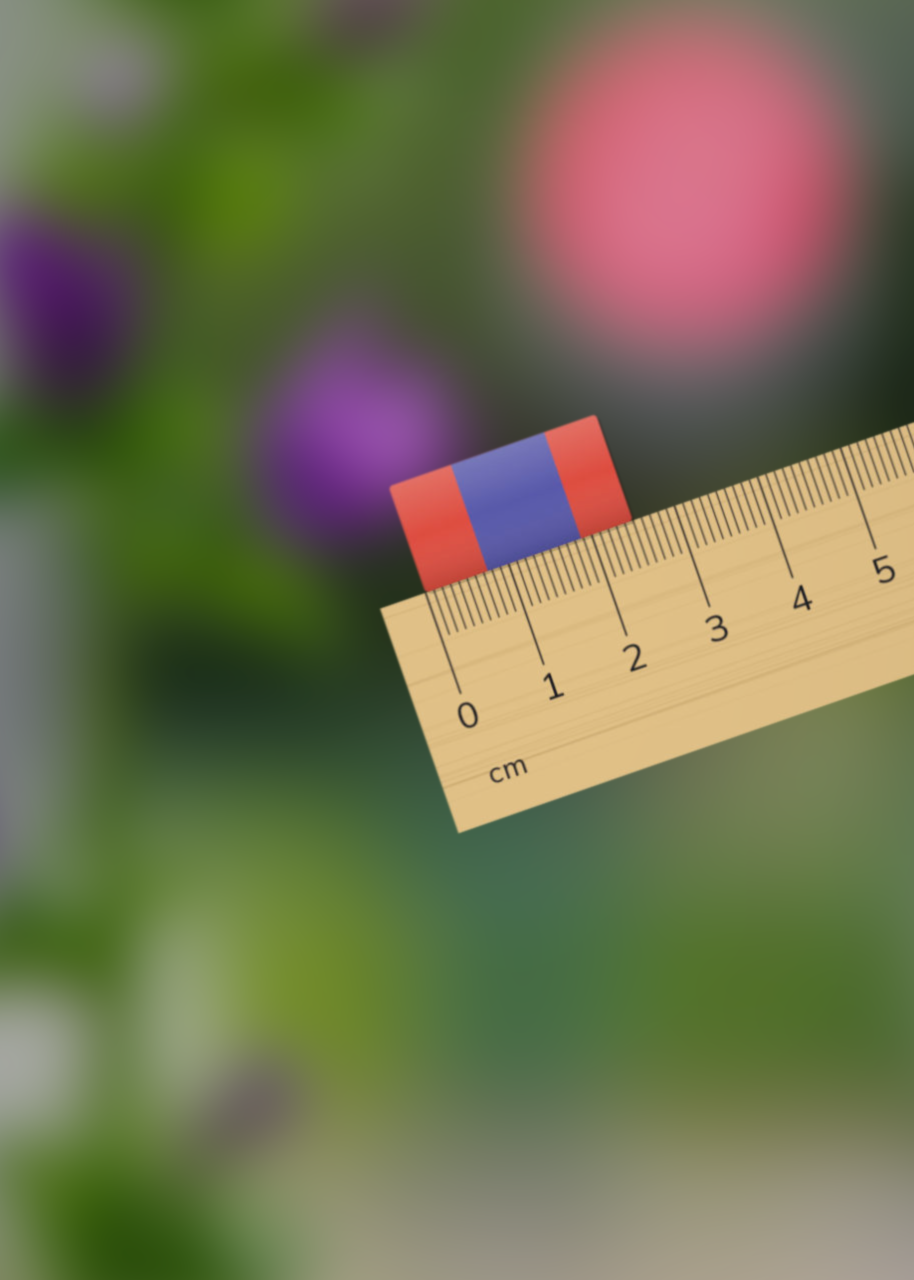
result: 2.5,cm
